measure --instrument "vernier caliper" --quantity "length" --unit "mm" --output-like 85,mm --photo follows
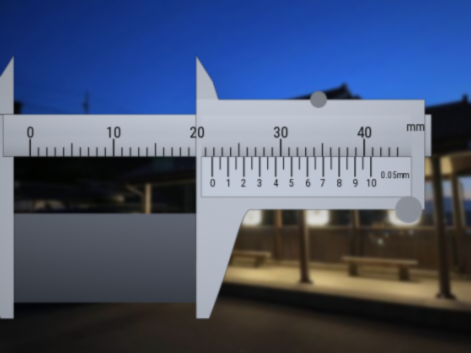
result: 21.8,mm
